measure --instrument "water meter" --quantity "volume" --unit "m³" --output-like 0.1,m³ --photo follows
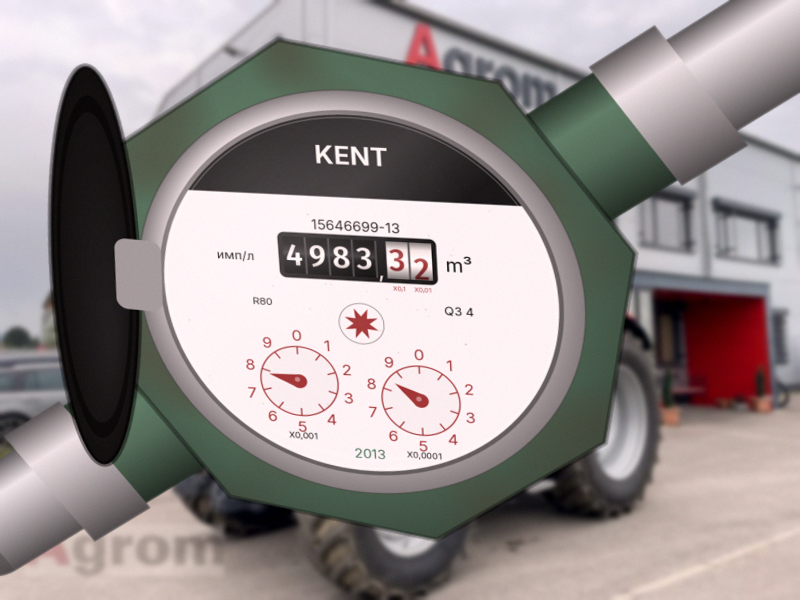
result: 4983.3178,m³
